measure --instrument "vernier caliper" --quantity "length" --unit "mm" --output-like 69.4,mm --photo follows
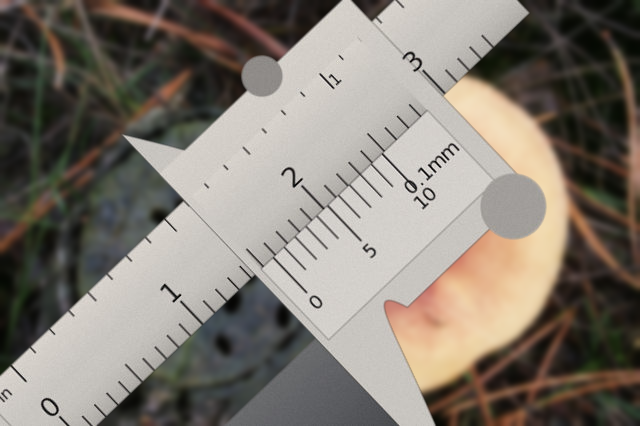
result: 15.8,mm
